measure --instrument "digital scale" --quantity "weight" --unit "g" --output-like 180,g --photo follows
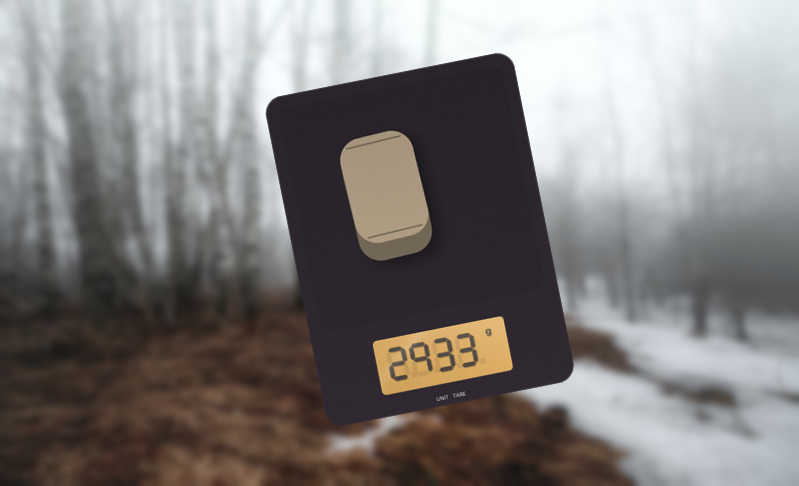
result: 2933,g
